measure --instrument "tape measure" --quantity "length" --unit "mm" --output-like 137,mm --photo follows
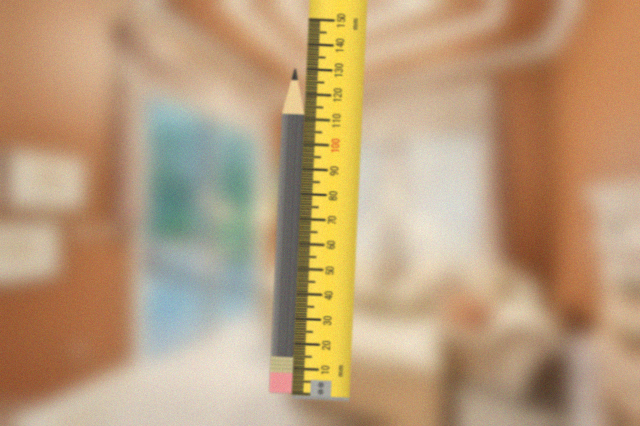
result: 130,mm
